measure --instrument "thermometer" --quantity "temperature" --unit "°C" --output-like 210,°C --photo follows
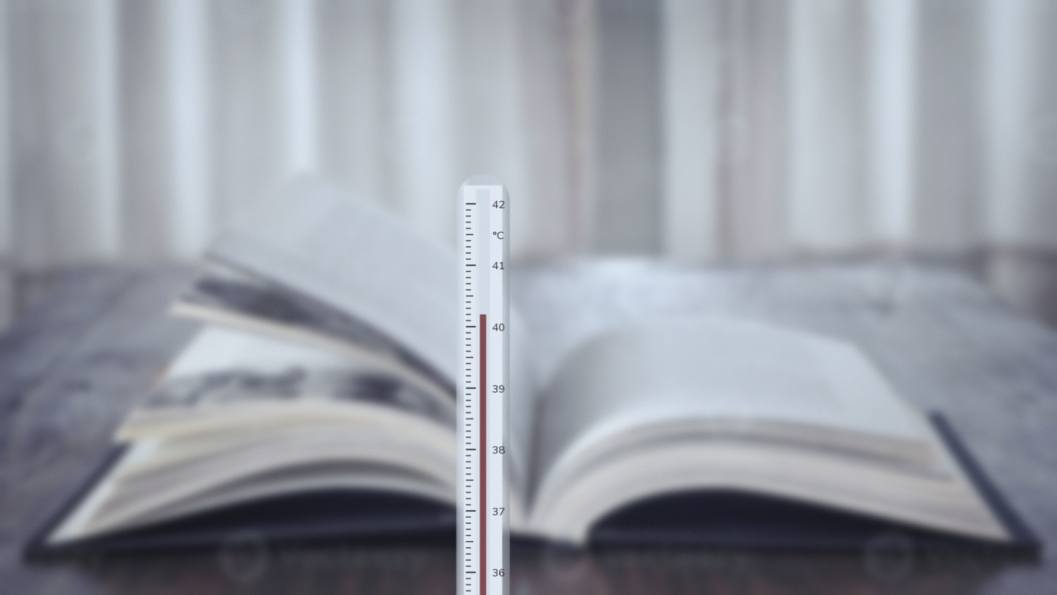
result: 40.2,°C
